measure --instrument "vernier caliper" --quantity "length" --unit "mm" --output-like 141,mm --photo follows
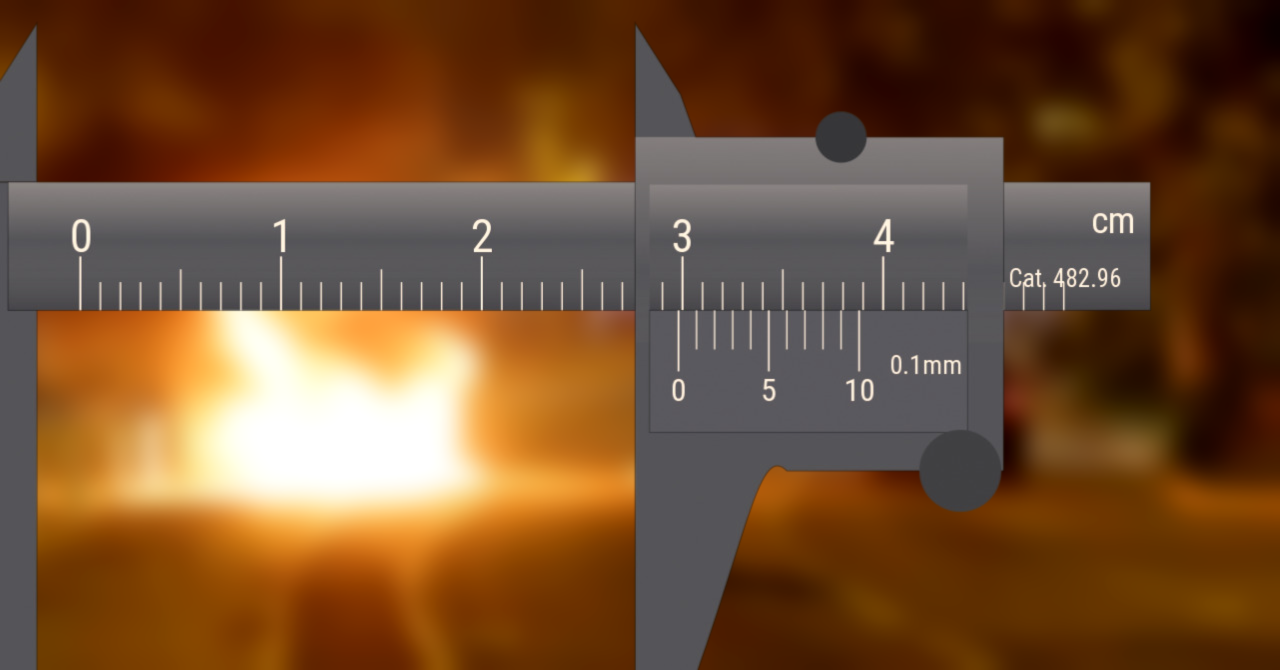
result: 29.8,mm
